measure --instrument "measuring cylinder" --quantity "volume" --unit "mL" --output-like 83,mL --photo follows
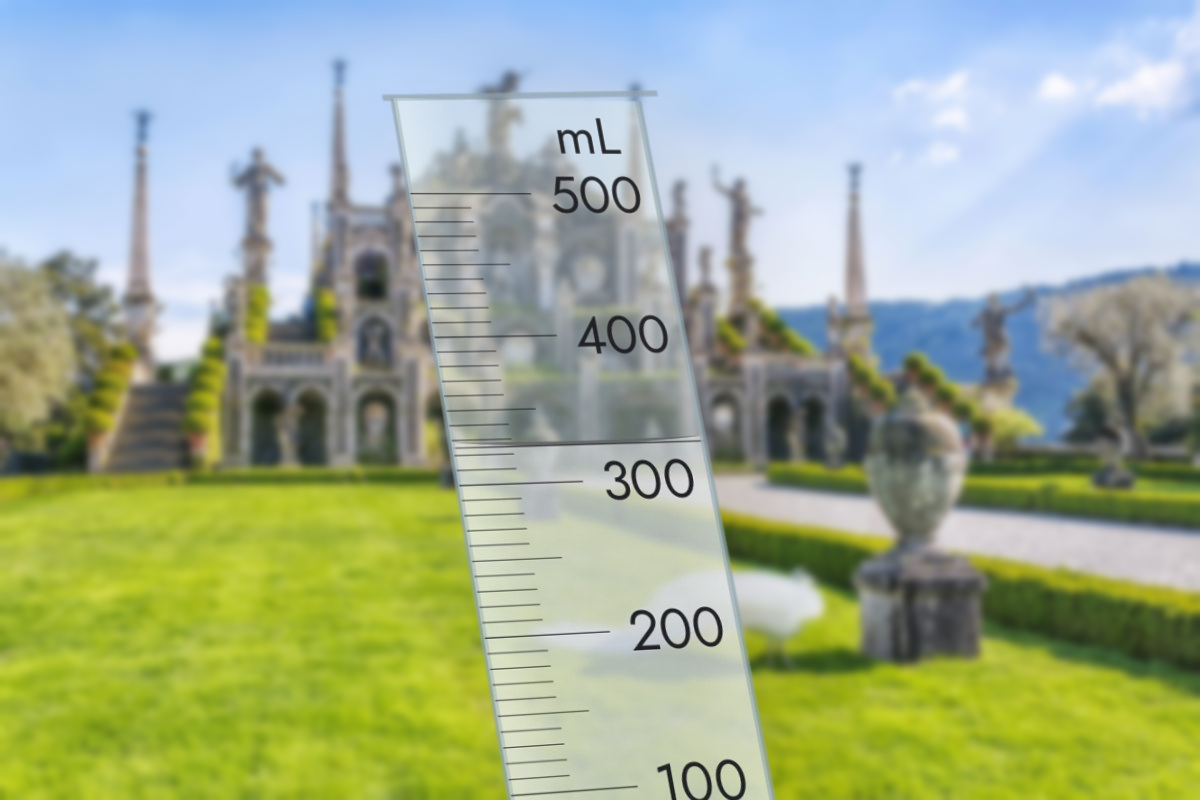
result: 325,mL
